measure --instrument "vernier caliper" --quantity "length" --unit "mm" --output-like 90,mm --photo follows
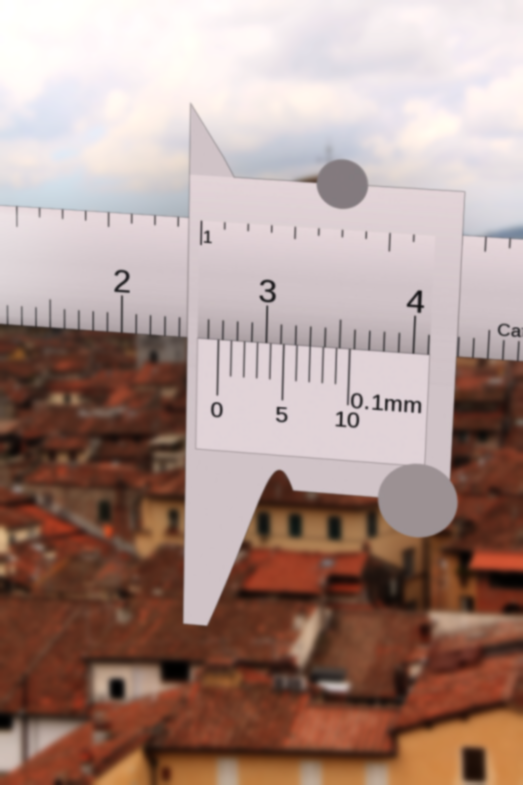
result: 26.7,mm
